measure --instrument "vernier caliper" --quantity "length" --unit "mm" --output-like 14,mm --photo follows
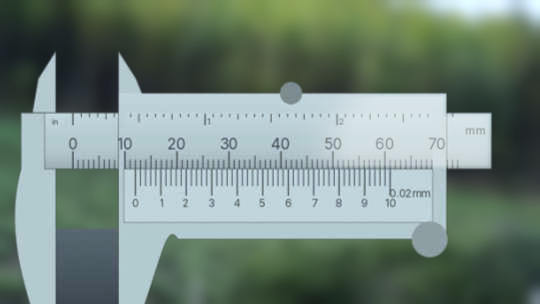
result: 12.0,mm
